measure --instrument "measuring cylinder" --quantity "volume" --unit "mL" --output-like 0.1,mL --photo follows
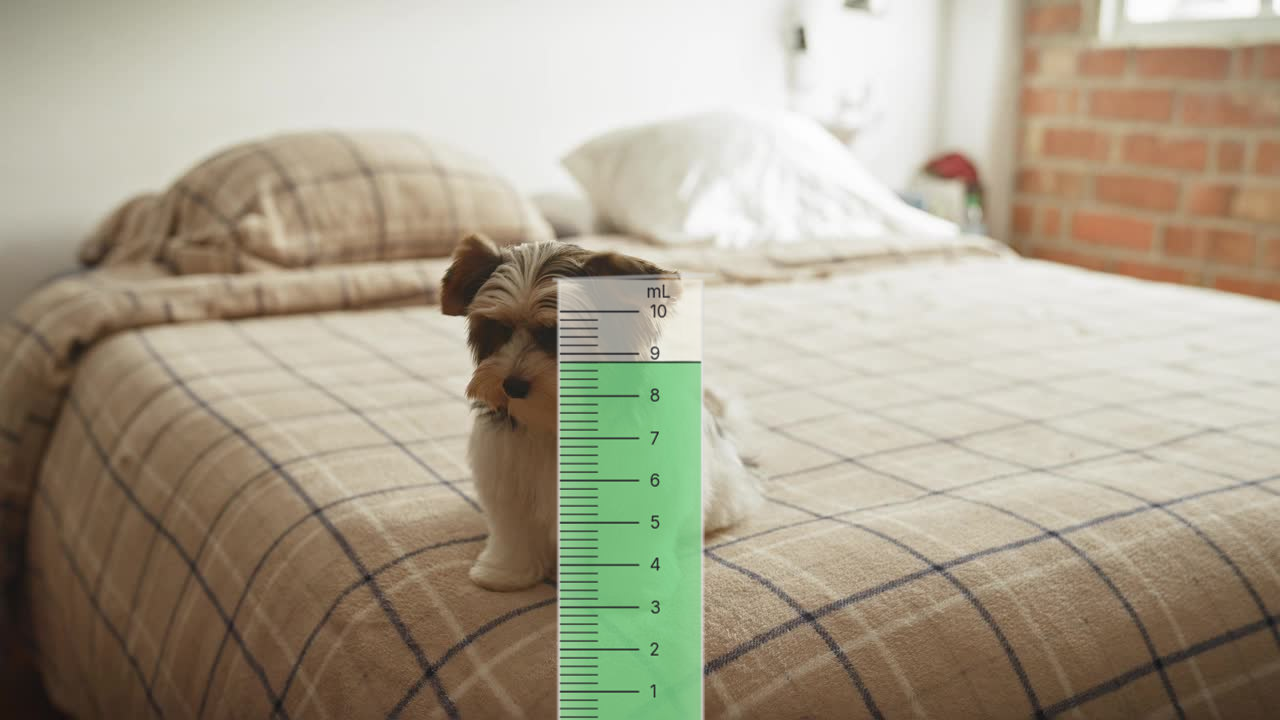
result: 8.8,mL
